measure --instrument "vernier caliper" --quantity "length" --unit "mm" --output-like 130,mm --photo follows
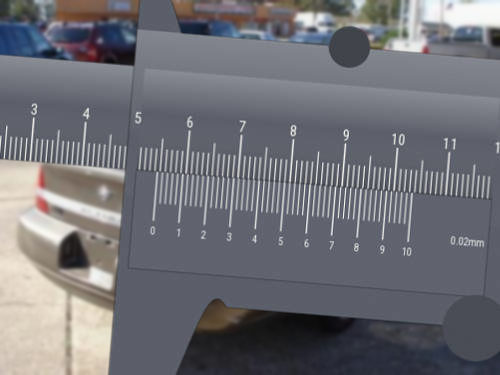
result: 54.5,mm
